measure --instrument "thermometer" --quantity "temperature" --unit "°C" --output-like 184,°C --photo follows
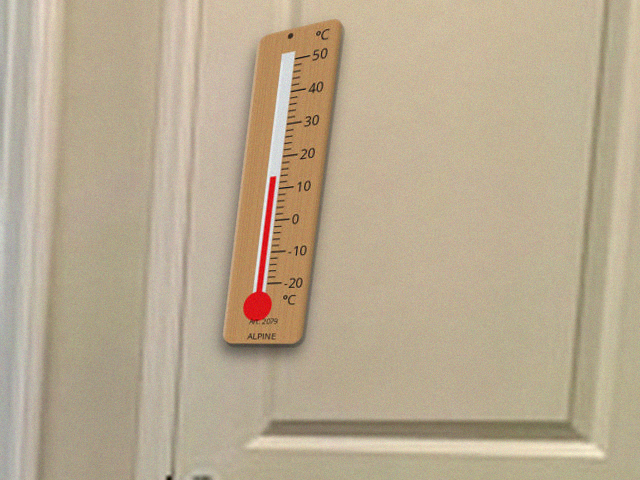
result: 14,°C
